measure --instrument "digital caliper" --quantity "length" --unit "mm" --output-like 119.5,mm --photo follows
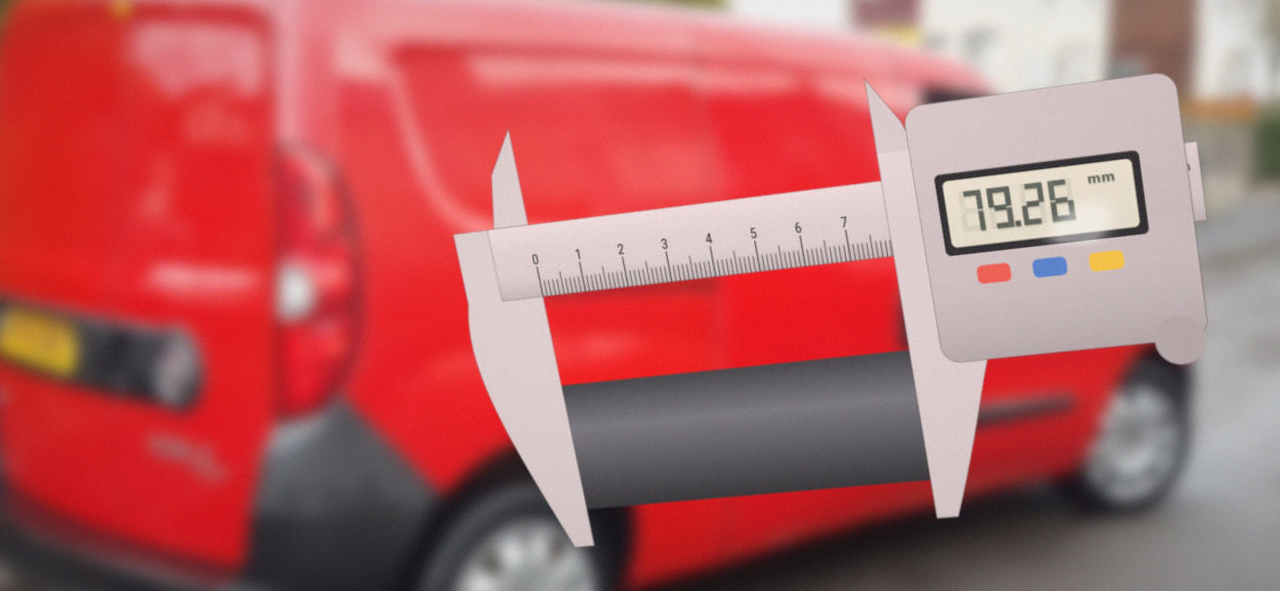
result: 79.26,mm
